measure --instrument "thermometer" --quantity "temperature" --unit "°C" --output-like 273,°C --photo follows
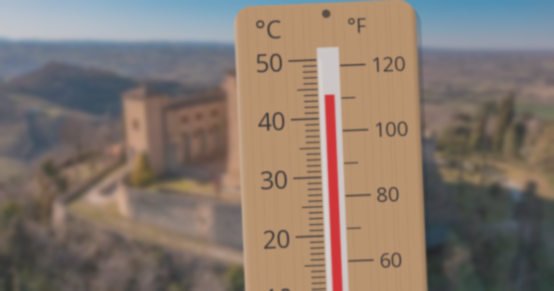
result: 44,°C
